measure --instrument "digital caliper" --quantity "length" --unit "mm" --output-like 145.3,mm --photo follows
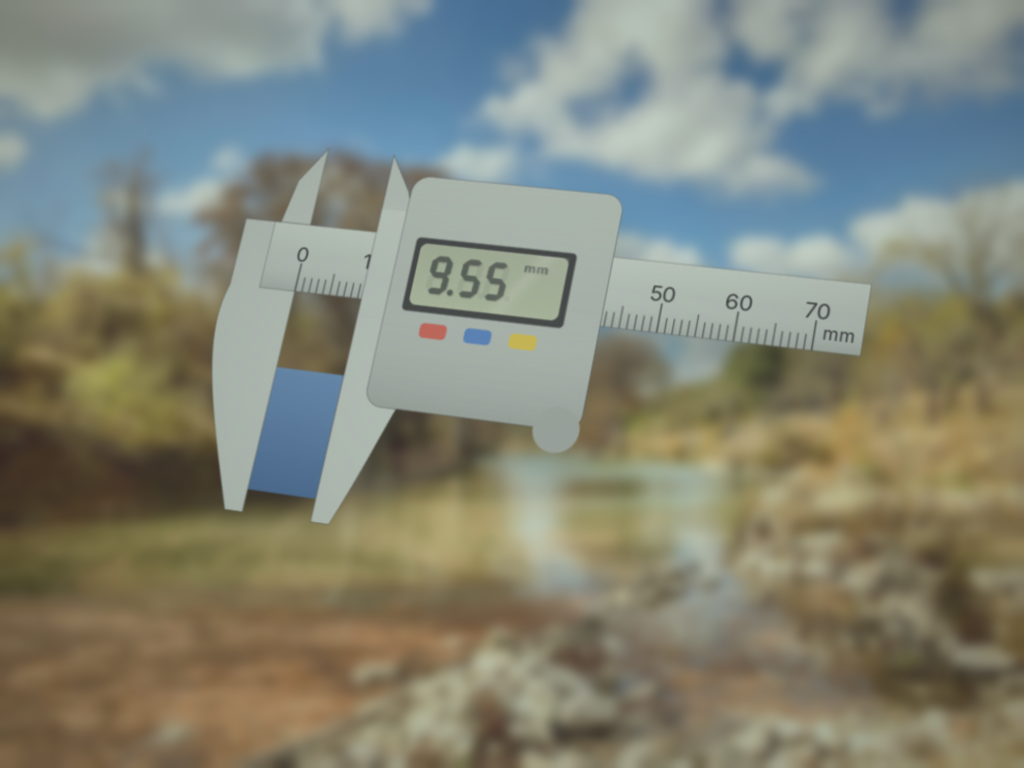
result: 9.55,mm
